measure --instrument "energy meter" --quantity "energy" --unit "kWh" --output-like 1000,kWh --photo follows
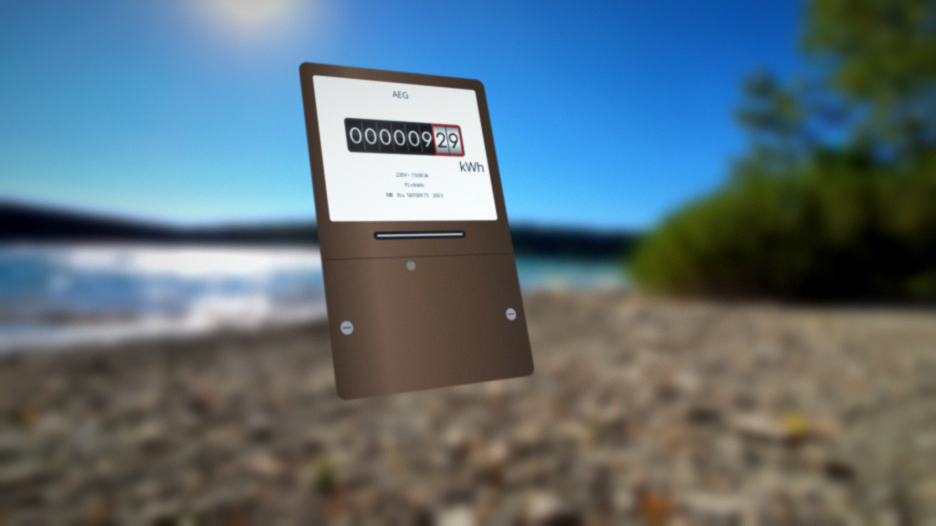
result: 9.29,kWh
